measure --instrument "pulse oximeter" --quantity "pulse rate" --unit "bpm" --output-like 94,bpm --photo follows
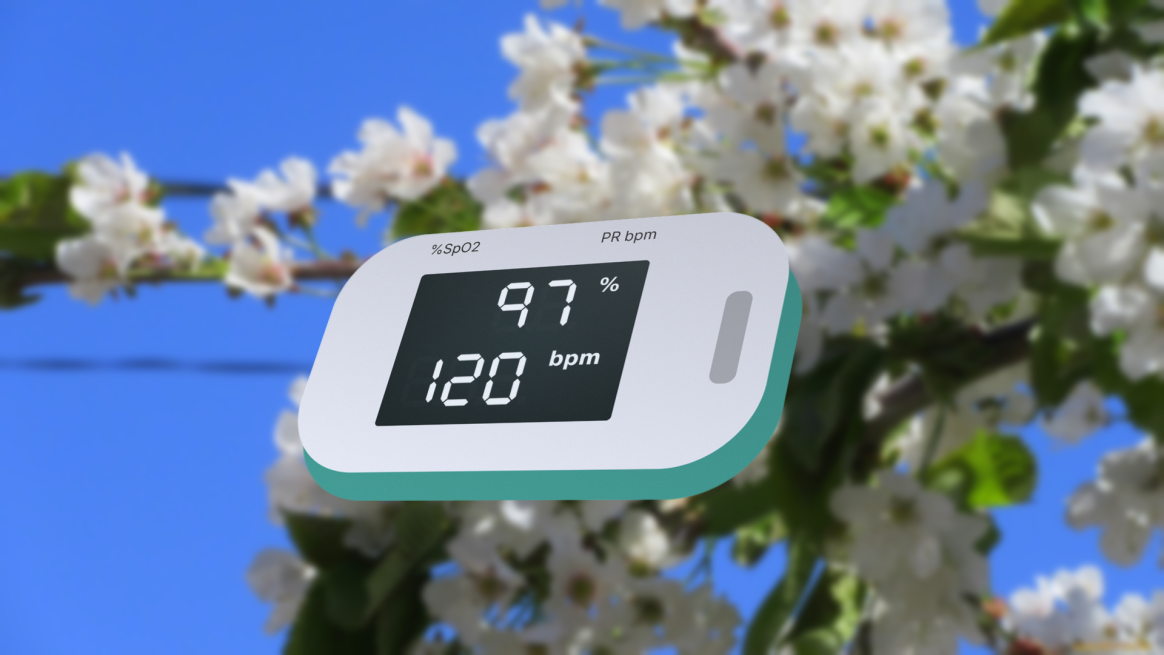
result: 120,bpm
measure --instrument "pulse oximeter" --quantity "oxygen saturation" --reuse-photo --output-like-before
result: 97,%
